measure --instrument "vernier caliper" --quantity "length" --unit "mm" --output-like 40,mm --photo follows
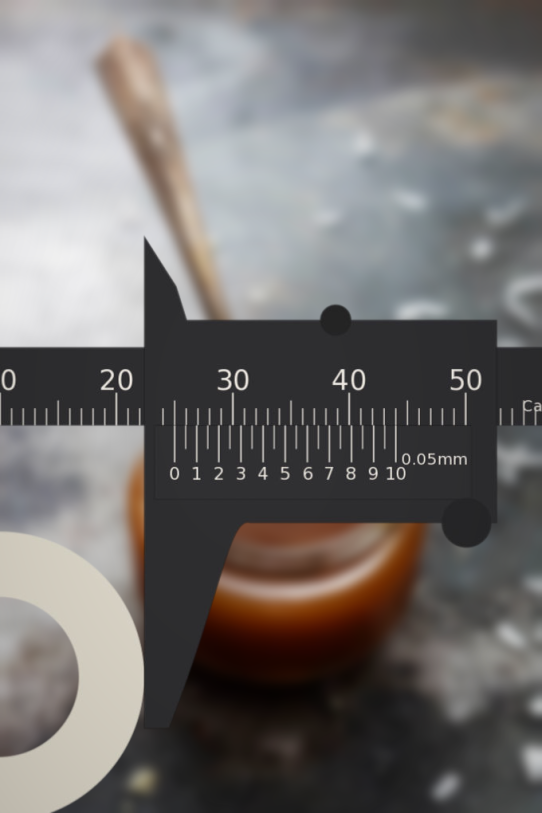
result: 25.0,mm
